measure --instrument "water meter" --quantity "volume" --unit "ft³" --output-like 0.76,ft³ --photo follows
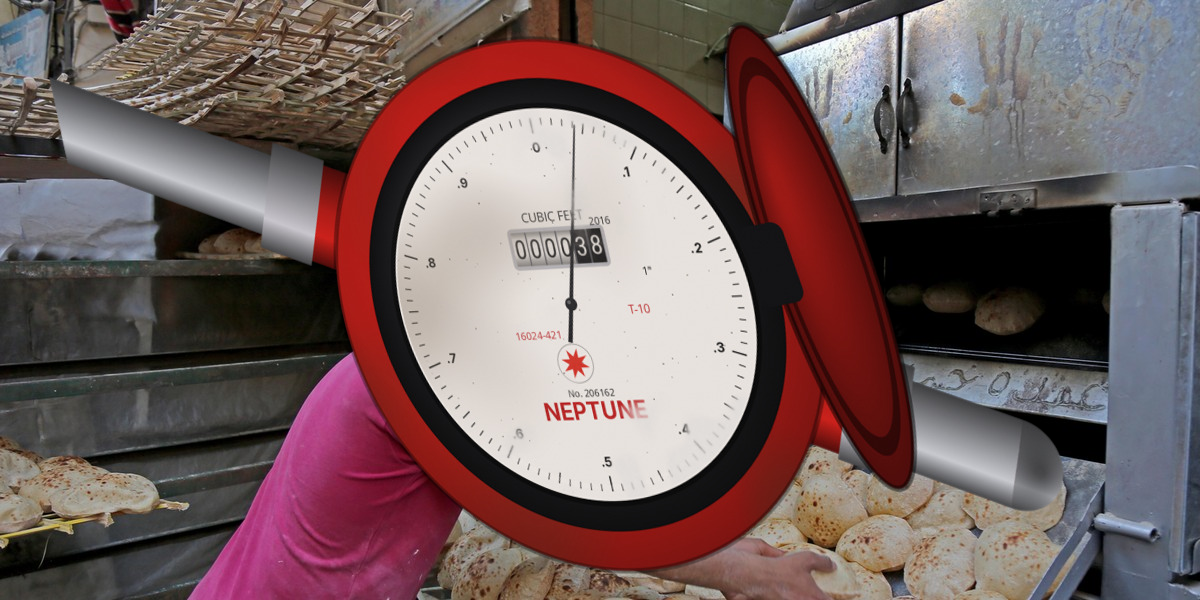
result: 38.04,ft³
